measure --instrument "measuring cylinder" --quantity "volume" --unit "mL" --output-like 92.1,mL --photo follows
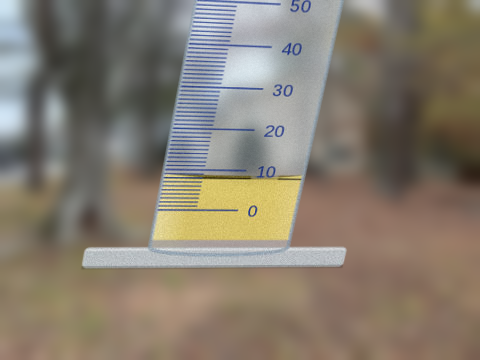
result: 8,mL
